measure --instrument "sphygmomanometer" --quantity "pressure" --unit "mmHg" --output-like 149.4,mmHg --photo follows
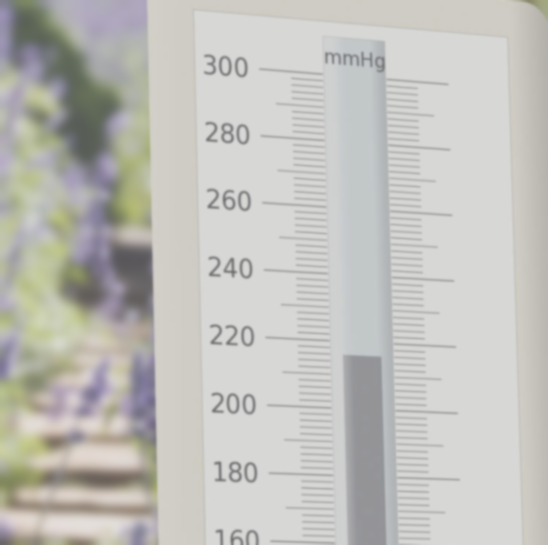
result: 216,mmHg
